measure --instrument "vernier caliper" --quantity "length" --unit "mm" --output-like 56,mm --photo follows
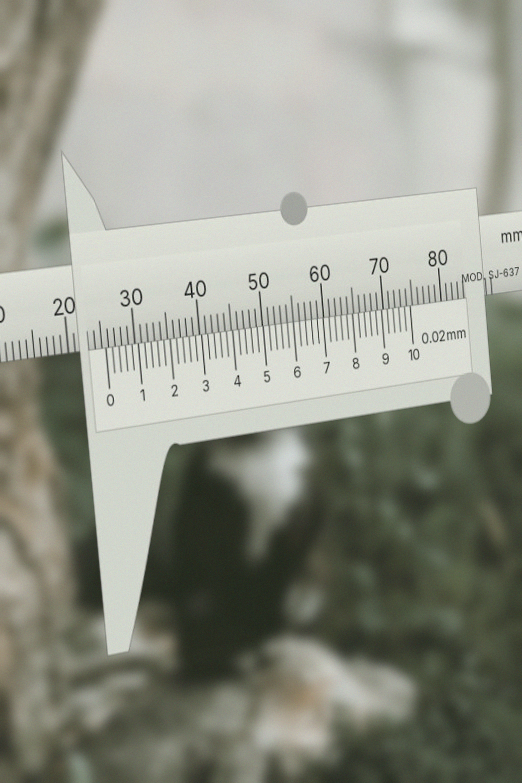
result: 25.6,mm
